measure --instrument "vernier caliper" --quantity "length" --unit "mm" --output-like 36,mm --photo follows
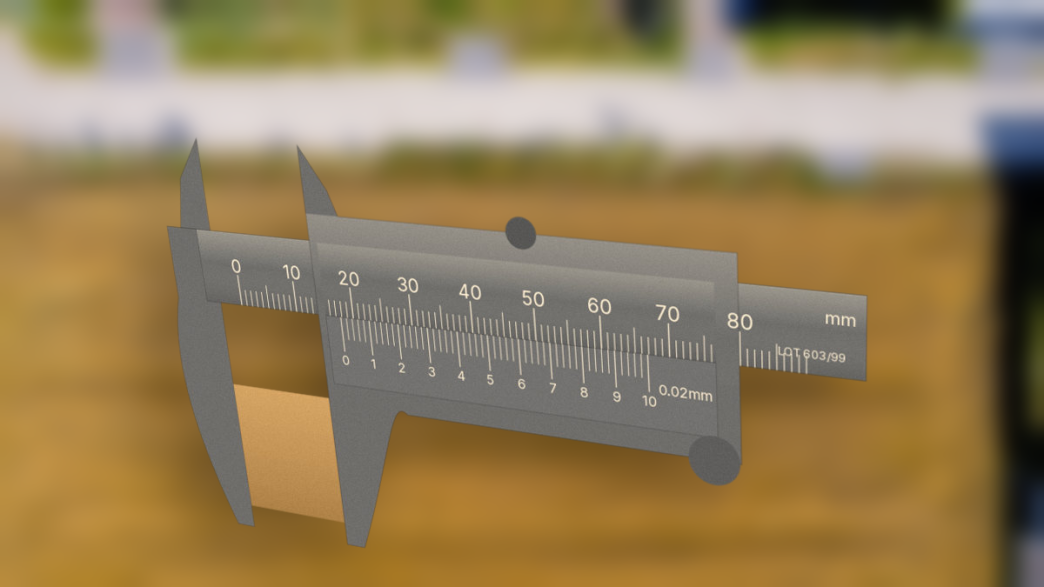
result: 17.8,mm
